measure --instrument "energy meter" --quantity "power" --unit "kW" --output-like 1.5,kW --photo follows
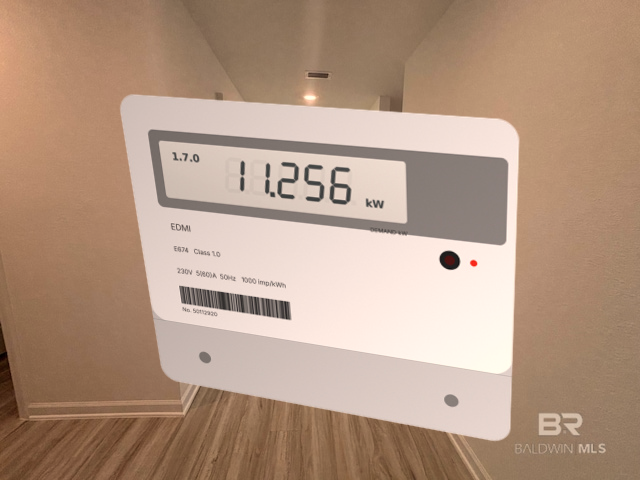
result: 11.256,kW
